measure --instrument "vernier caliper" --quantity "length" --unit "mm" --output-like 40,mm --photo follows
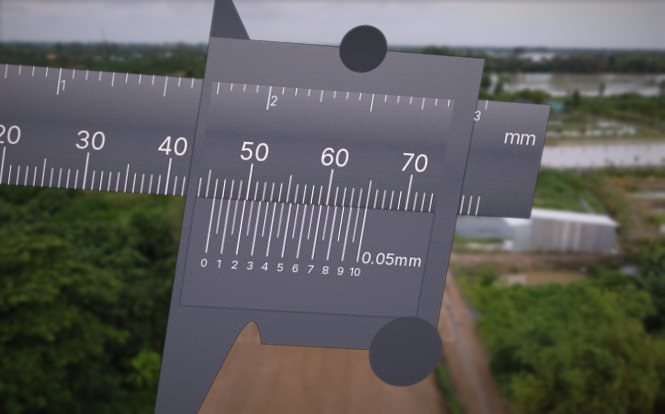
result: 46.0,mm
